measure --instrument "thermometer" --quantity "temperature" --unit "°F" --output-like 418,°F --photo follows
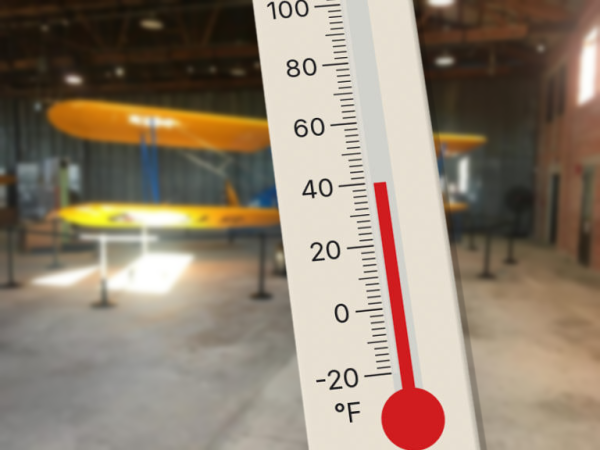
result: 40,°F
